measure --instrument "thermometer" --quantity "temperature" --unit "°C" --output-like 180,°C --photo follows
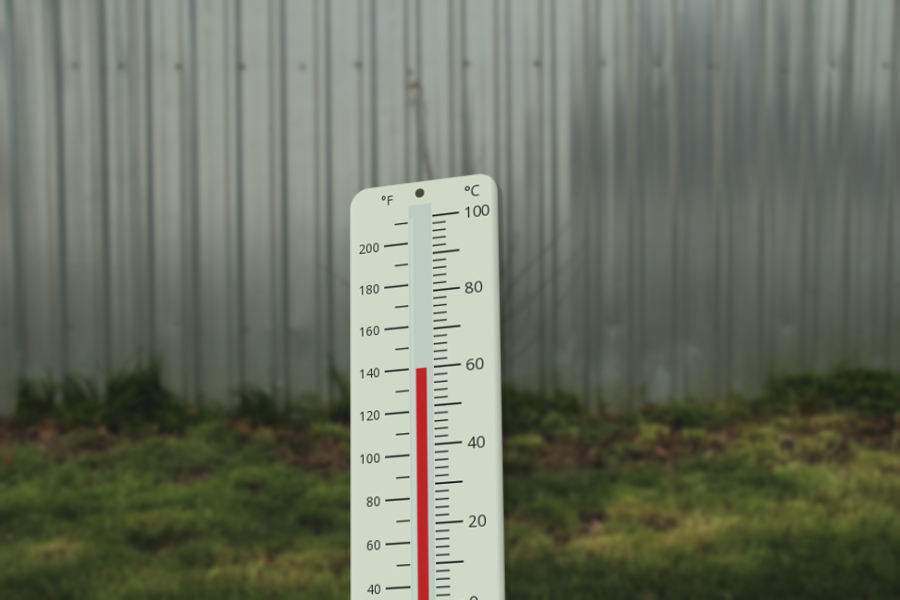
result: 60,°C
